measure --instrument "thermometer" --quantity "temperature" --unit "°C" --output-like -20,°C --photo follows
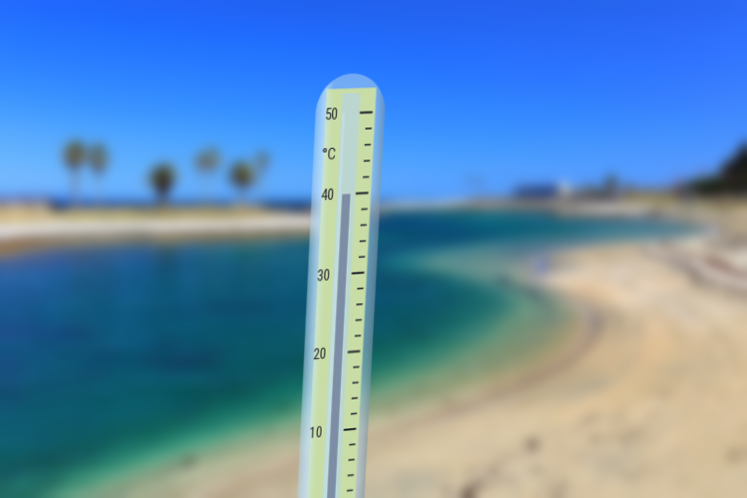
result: 40,°C
